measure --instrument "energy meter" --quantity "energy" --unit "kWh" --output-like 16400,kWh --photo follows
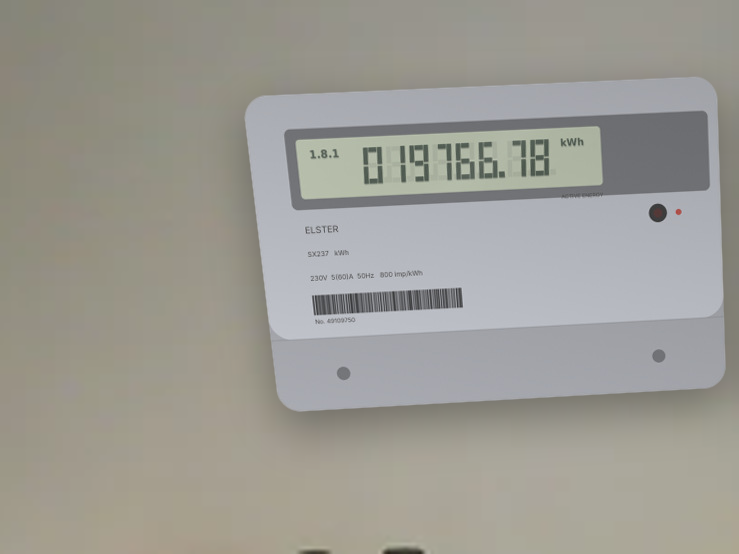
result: 19766.78,kWh
